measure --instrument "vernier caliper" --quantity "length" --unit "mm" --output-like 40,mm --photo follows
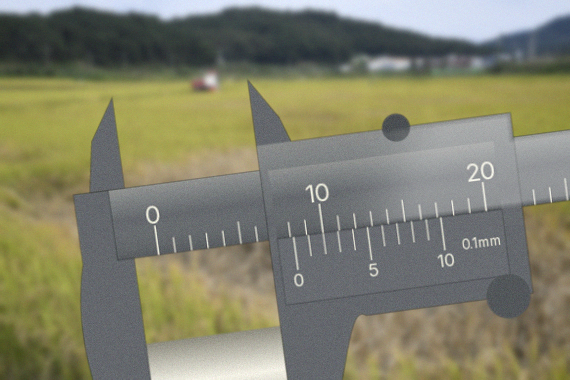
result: 8.2,mm
